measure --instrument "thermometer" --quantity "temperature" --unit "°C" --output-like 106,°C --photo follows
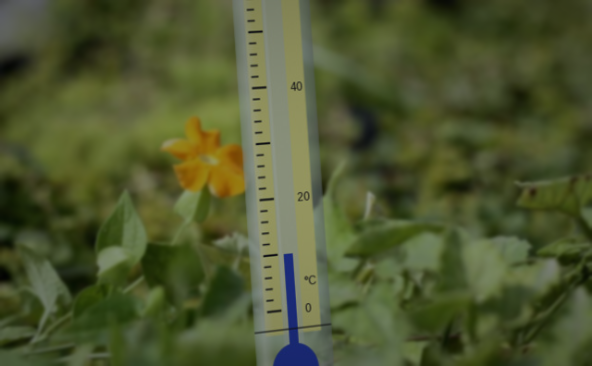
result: 10,°C
